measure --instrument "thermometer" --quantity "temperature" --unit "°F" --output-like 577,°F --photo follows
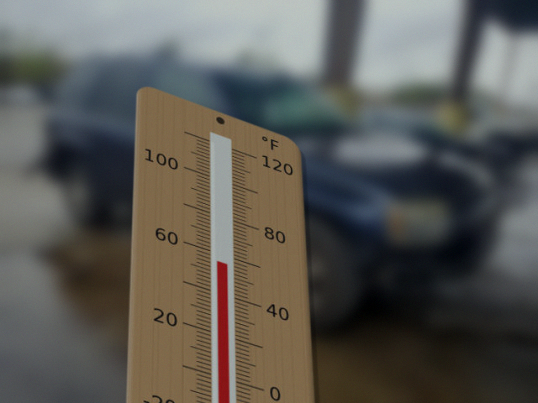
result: 56,°F
